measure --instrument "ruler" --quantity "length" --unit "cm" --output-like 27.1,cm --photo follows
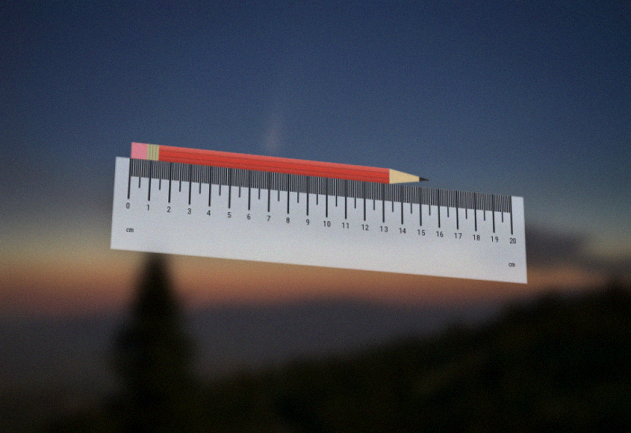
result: 15.5,cm
